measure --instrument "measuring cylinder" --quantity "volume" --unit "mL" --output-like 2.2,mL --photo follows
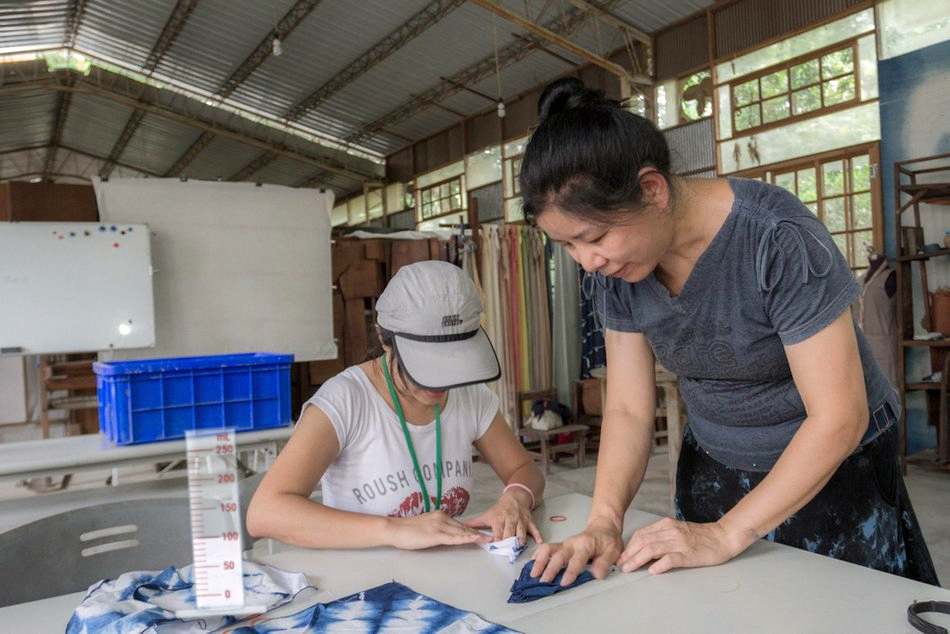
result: 100,mL
